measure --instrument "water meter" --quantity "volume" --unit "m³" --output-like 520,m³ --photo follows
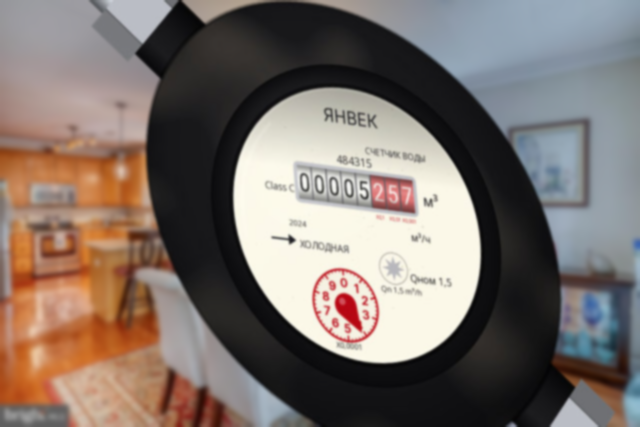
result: 5.2574,m³
